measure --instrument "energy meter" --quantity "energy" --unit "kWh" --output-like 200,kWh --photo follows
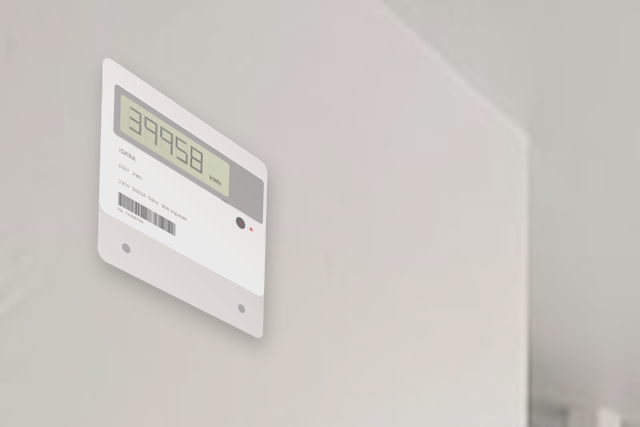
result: 39958,kWh
